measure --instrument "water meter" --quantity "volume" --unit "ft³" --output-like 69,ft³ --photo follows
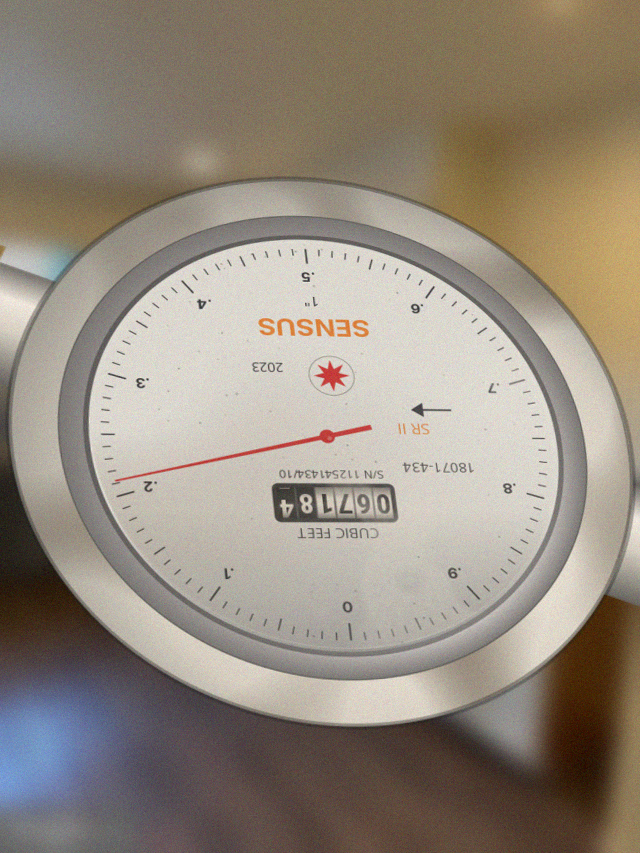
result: 67184.21,ft³
